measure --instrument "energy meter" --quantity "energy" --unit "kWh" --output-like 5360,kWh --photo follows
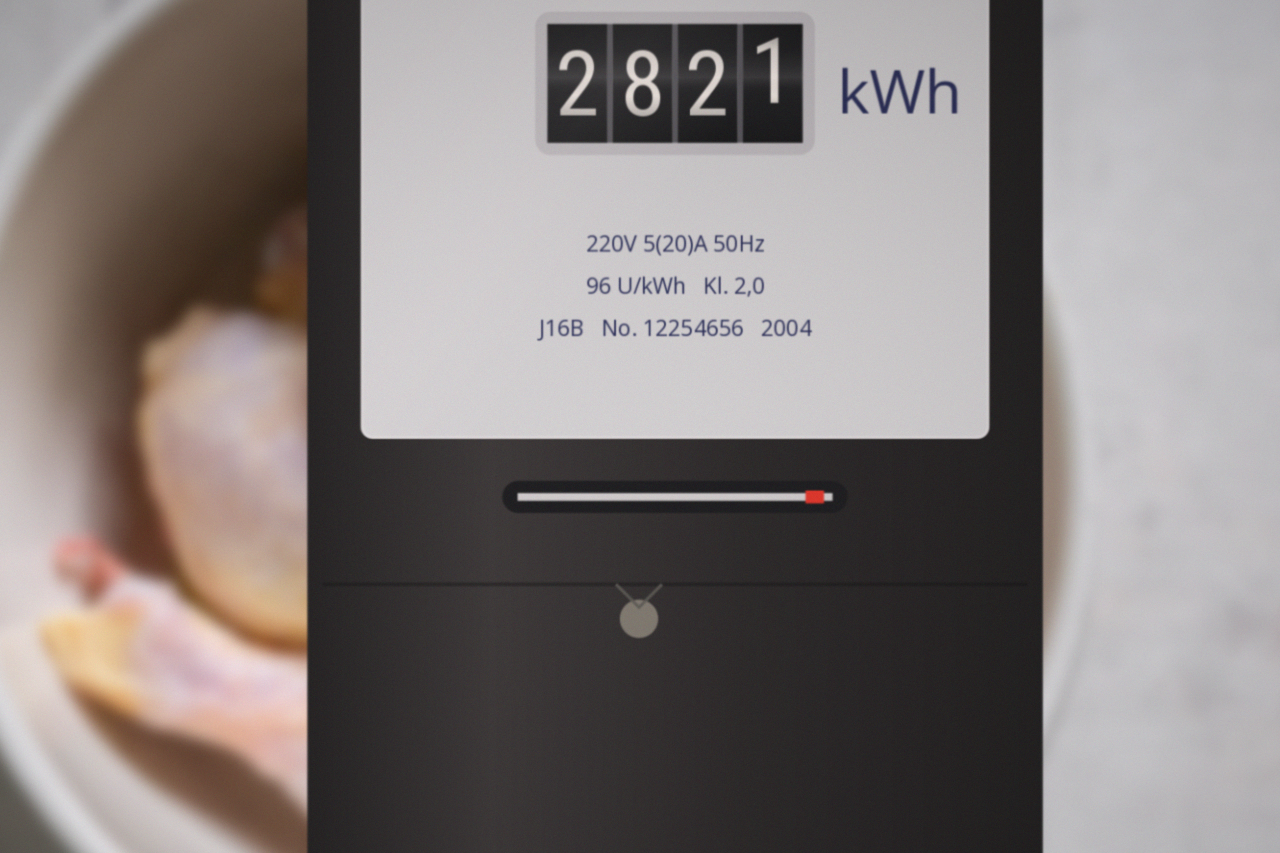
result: 2821,kWh
